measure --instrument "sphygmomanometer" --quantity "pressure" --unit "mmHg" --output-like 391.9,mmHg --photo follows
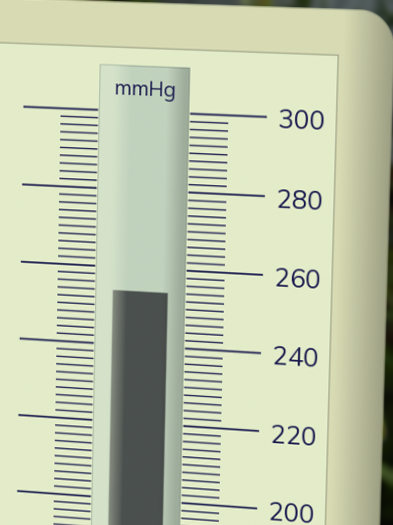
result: 254,mmHg
